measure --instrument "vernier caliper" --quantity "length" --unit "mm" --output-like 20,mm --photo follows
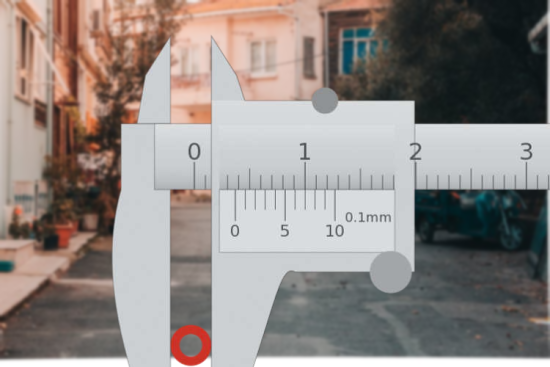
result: 3.7,mm
